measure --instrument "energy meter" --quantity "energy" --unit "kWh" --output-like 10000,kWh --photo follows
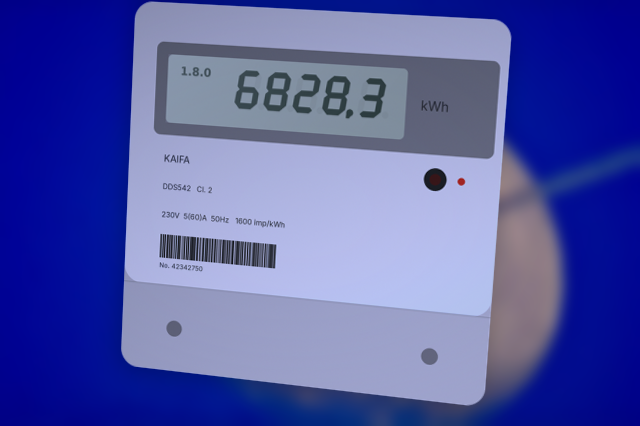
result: 6828.3,kWh
